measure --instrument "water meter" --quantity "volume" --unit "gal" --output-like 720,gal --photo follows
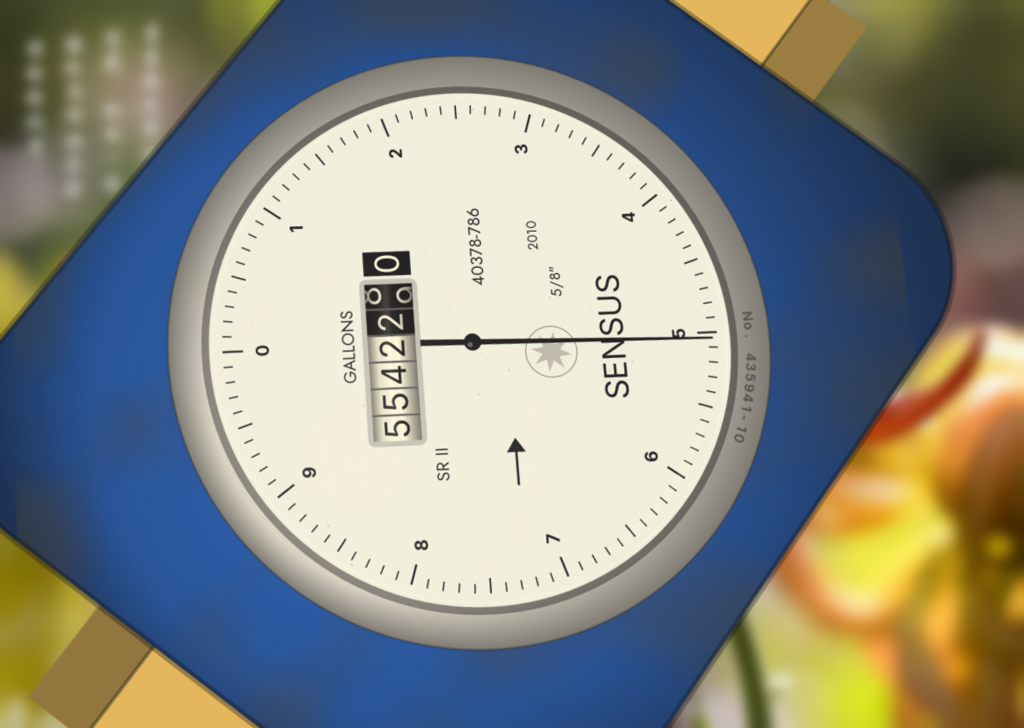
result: 5542285.0,gal
